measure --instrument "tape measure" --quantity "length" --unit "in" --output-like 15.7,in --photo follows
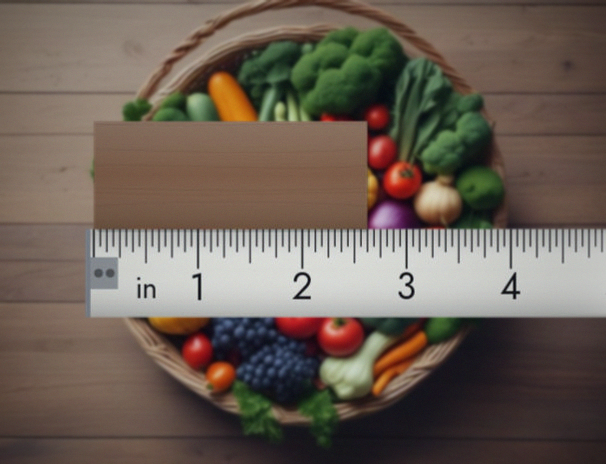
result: 2.625,in
